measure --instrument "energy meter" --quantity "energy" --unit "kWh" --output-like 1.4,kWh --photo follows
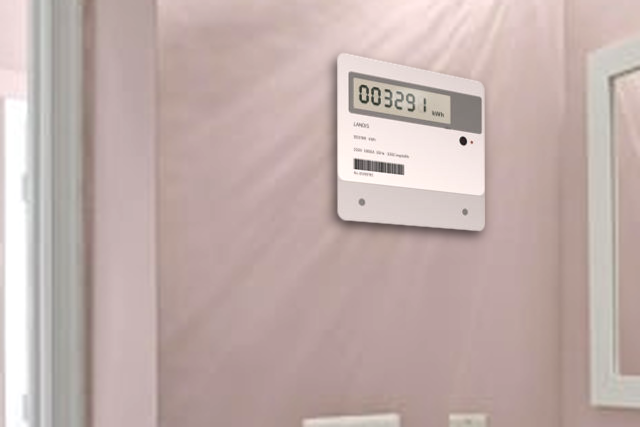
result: 3291,kWh
